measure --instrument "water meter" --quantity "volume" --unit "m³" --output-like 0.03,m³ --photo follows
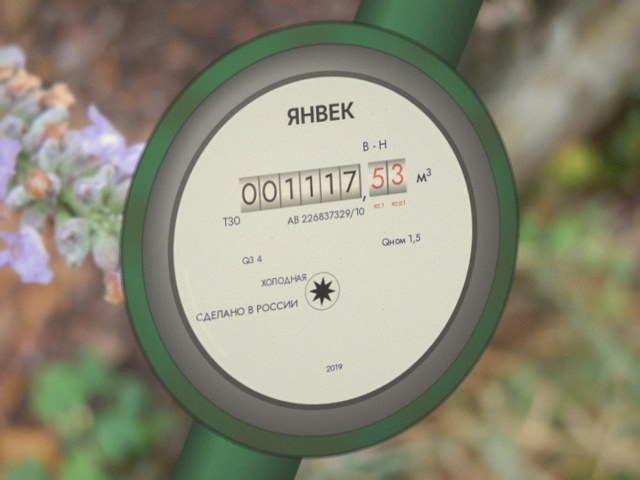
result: 1117.53,m³
